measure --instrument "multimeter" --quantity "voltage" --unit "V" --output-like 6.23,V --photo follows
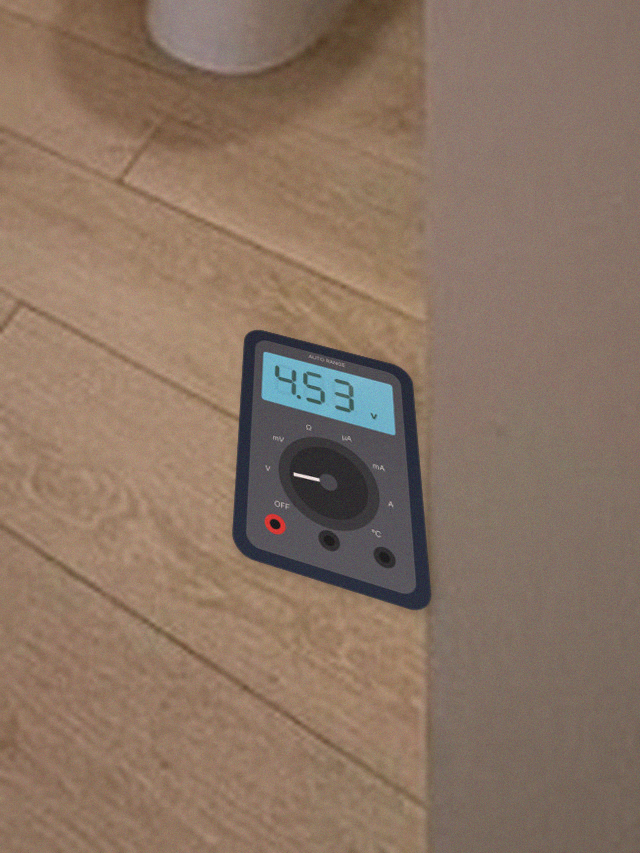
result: 4.53,V
